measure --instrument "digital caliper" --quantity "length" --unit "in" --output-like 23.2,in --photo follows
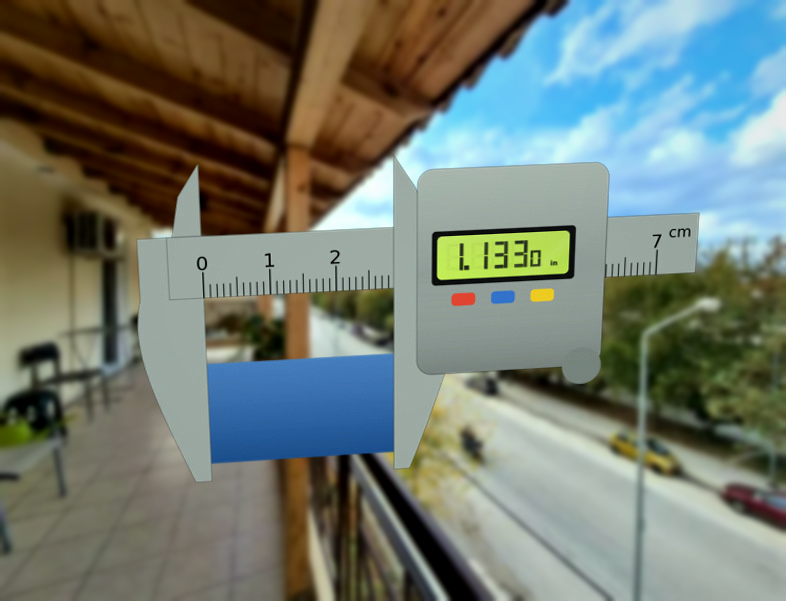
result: 1.1330,in
